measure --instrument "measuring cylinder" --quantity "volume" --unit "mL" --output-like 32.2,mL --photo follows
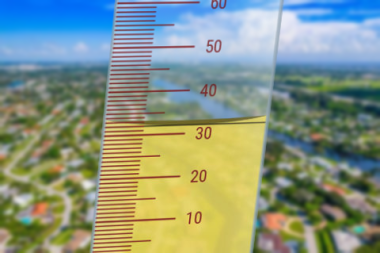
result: 32,mL
